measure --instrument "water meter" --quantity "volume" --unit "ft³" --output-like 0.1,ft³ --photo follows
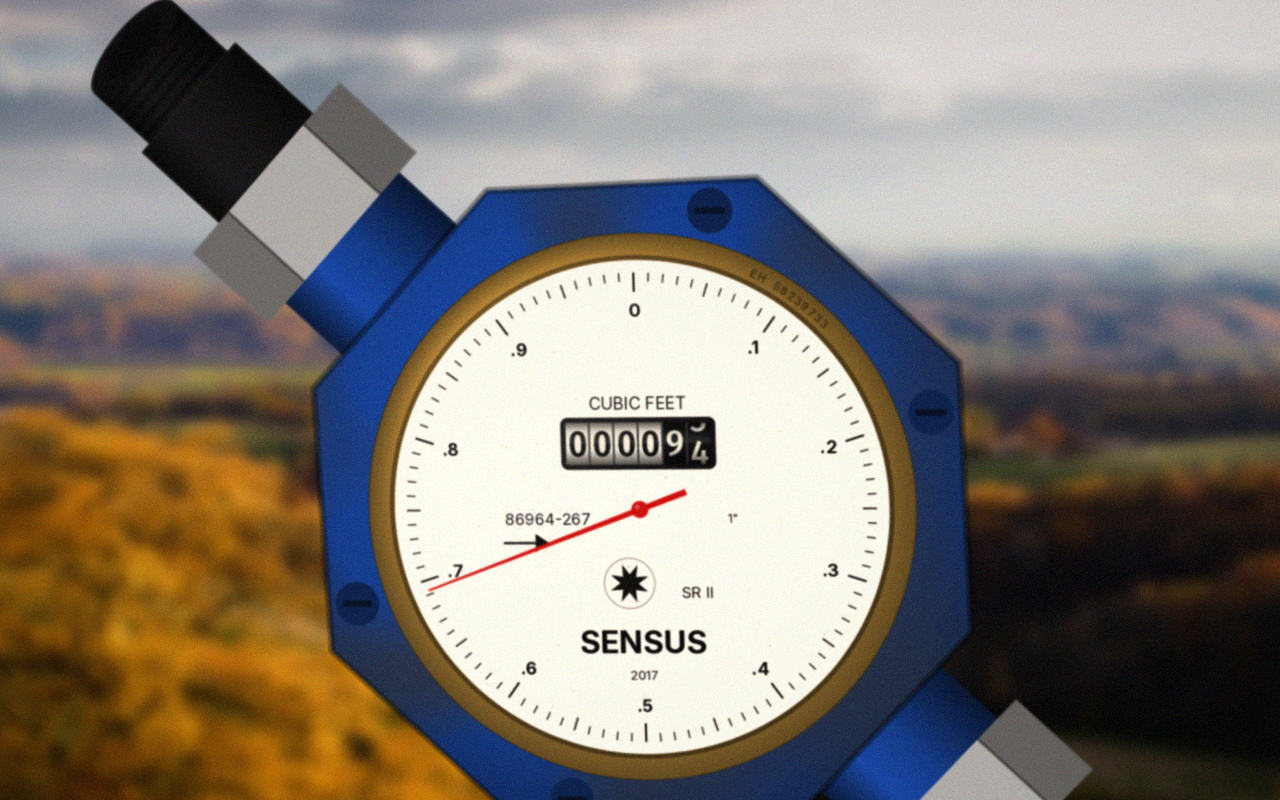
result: 93.69,ft³
